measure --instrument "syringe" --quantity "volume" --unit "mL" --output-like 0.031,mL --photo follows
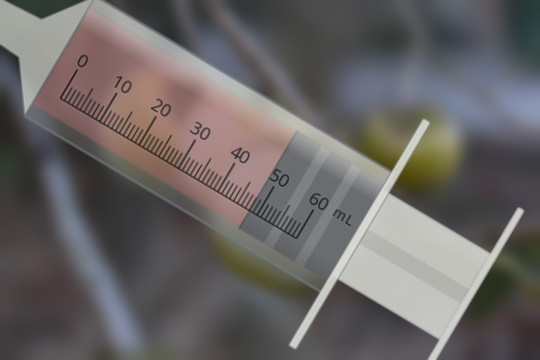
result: 48,mL
